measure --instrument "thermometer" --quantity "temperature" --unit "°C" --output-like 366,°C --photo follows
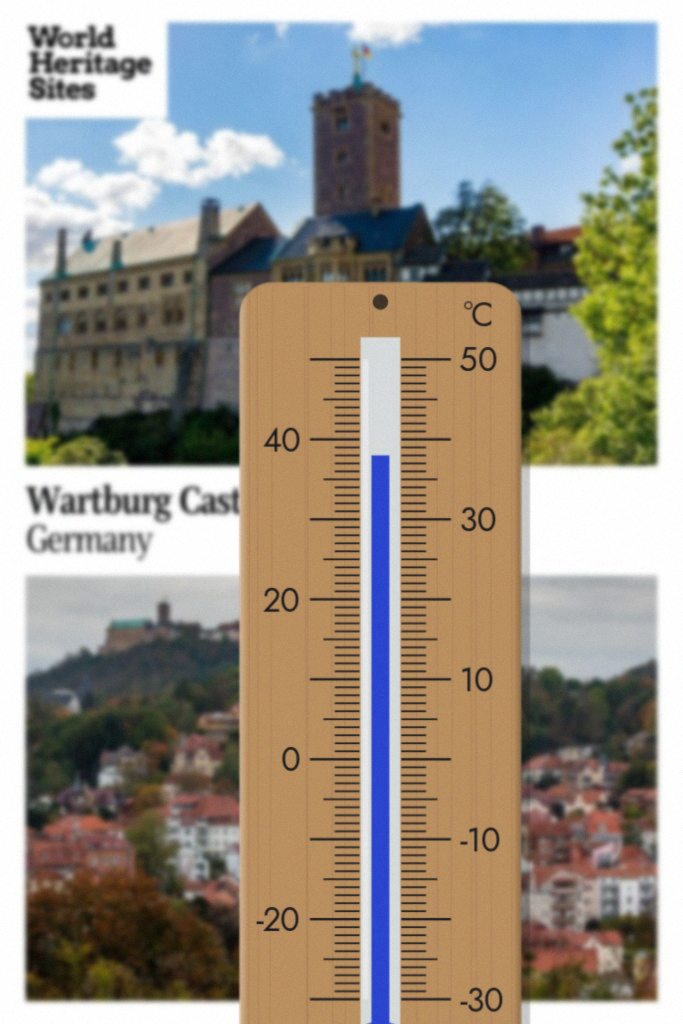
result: 38,°C
